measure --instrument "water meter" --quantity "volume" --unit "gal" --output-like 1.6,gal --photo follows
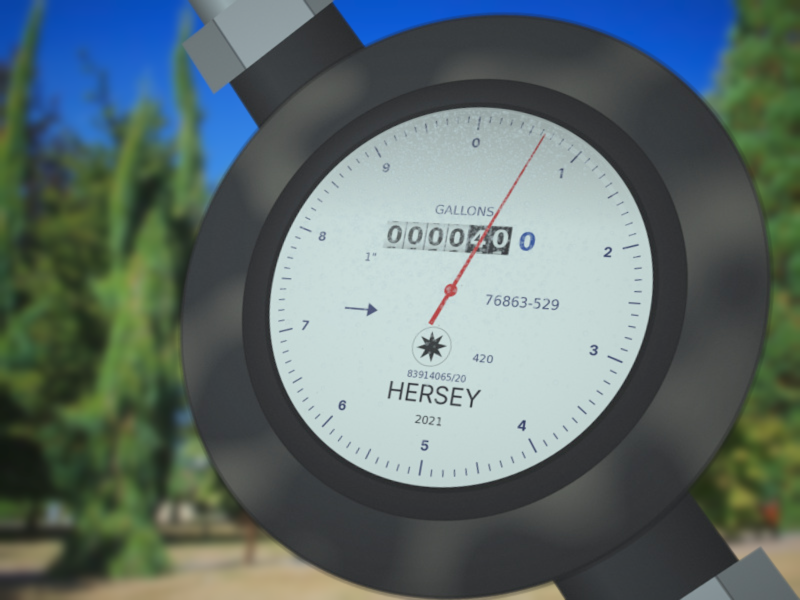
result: 400.6,gal
